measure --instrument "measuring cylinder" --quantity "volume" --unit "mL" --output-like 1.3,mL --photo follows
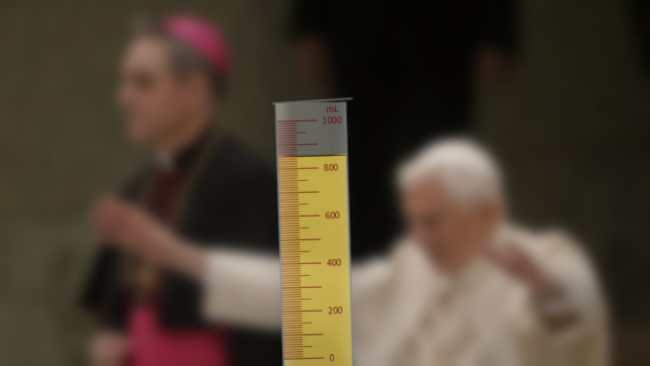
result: 850,mL
